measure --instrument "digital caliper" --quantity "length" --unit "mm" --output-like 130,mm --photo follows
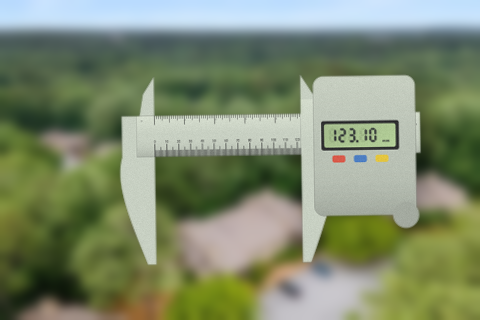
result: 123.10,mm
